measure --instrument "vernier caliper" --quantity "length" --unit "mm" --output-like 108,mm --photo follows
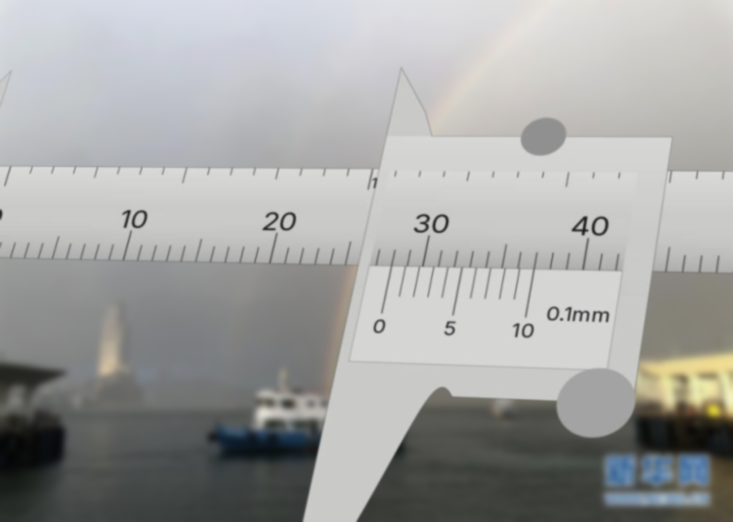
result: 28.0,mm
